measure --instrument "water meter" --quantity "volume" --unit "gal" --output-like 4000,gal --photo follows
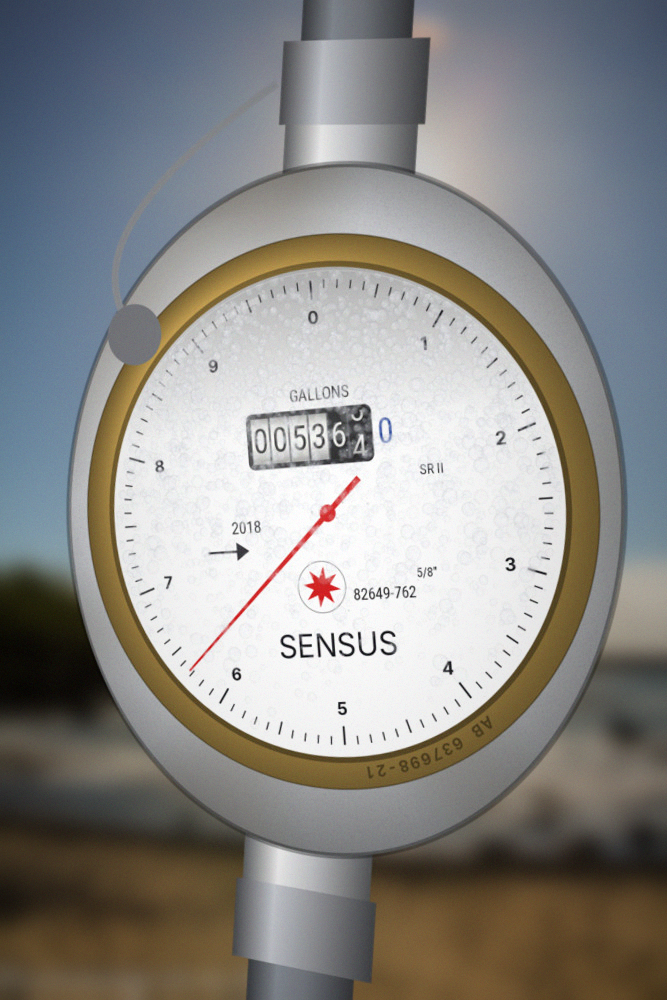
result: 53636.3,gal
